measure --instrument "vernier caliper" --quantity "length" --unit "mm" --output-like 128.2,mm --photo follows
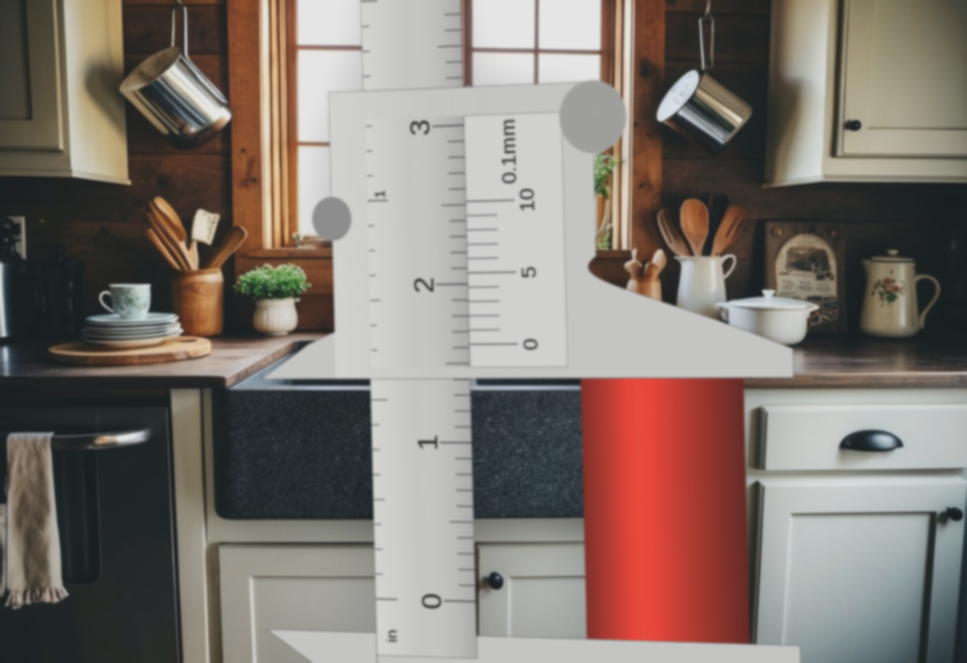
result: 16.2,mm
